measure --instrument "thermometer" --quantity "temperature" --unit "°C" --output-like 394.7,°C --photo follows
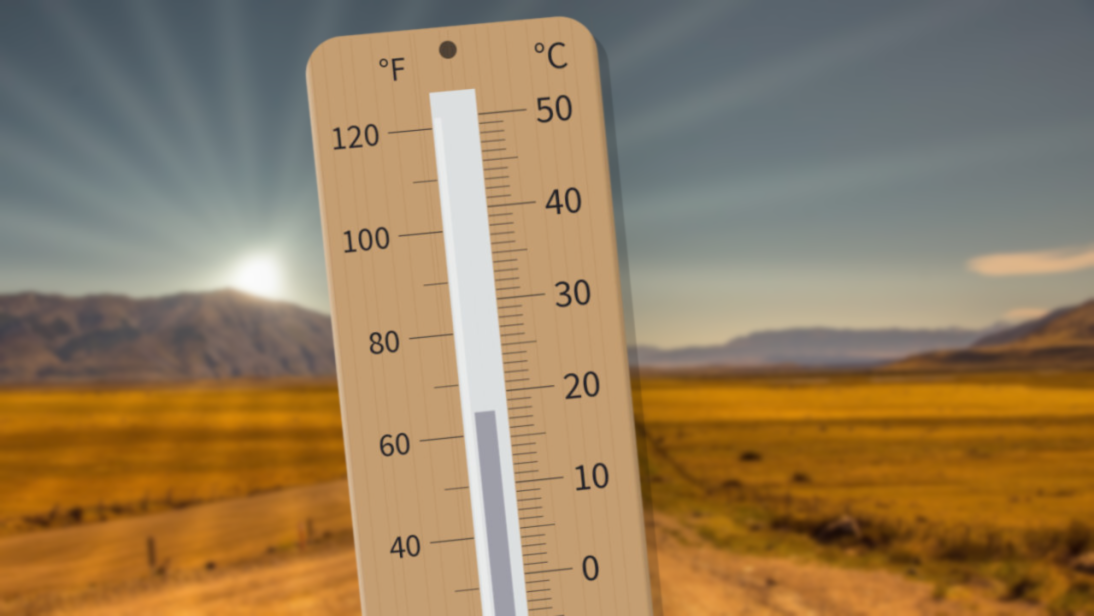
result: 18,°C
